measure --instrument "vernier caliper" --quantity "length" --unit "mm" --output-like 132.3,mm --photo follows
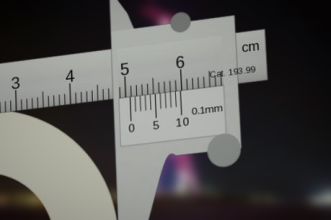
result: 50.8,mm
